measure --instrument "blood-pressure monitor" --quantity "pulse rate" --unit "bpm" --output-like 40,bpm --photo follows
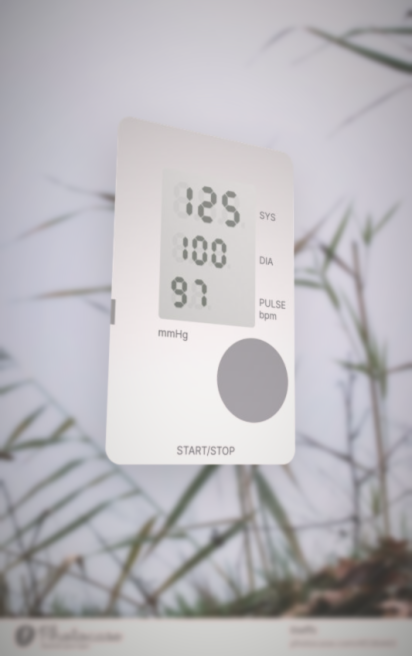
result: 97,bpm
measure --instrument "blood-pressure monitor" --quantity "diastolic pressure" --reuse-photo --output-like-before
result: 100,mmHg
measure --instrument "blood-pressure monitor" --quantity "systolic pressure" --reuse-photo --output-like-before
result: 125,mmHg
